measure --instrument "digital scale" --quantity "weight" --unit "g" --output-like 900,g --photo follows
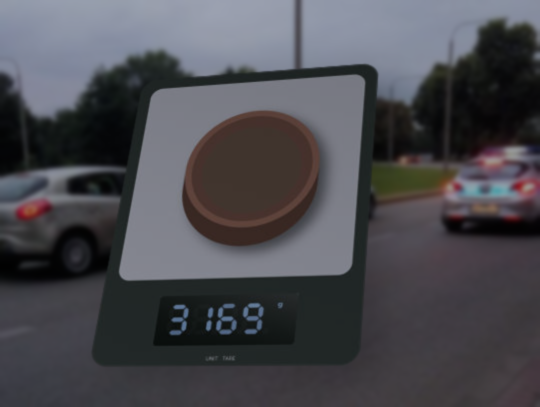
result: 3169,g
